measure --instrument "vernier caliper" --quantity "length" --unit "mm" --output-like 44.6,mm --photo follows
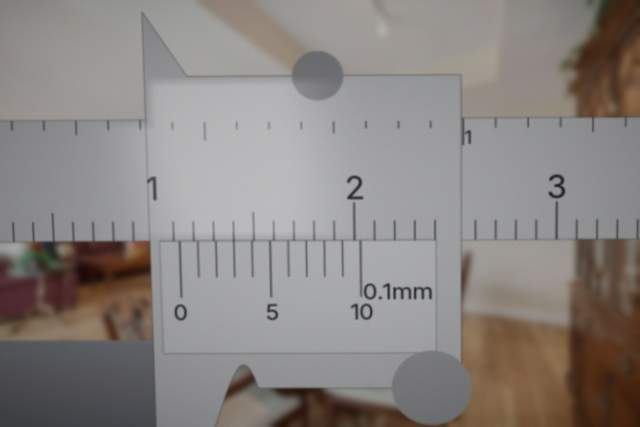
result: 11.3,mm
